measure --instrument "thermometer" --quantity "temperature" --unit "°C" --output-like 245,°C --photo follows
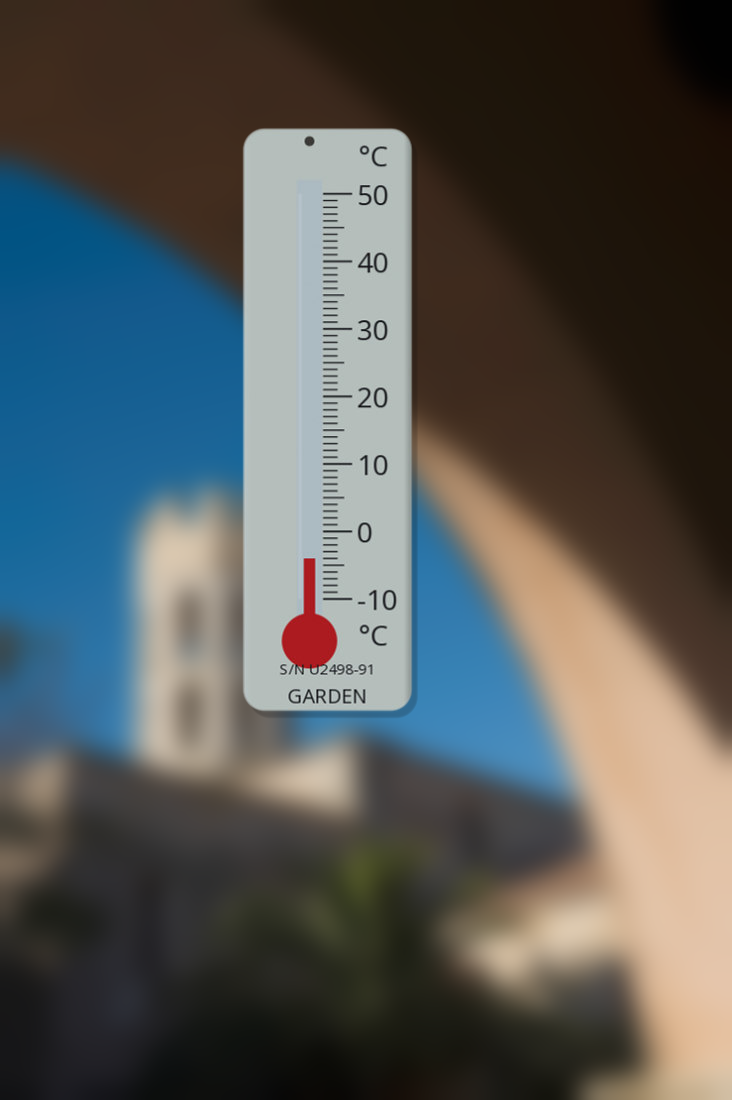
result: -4,°C
